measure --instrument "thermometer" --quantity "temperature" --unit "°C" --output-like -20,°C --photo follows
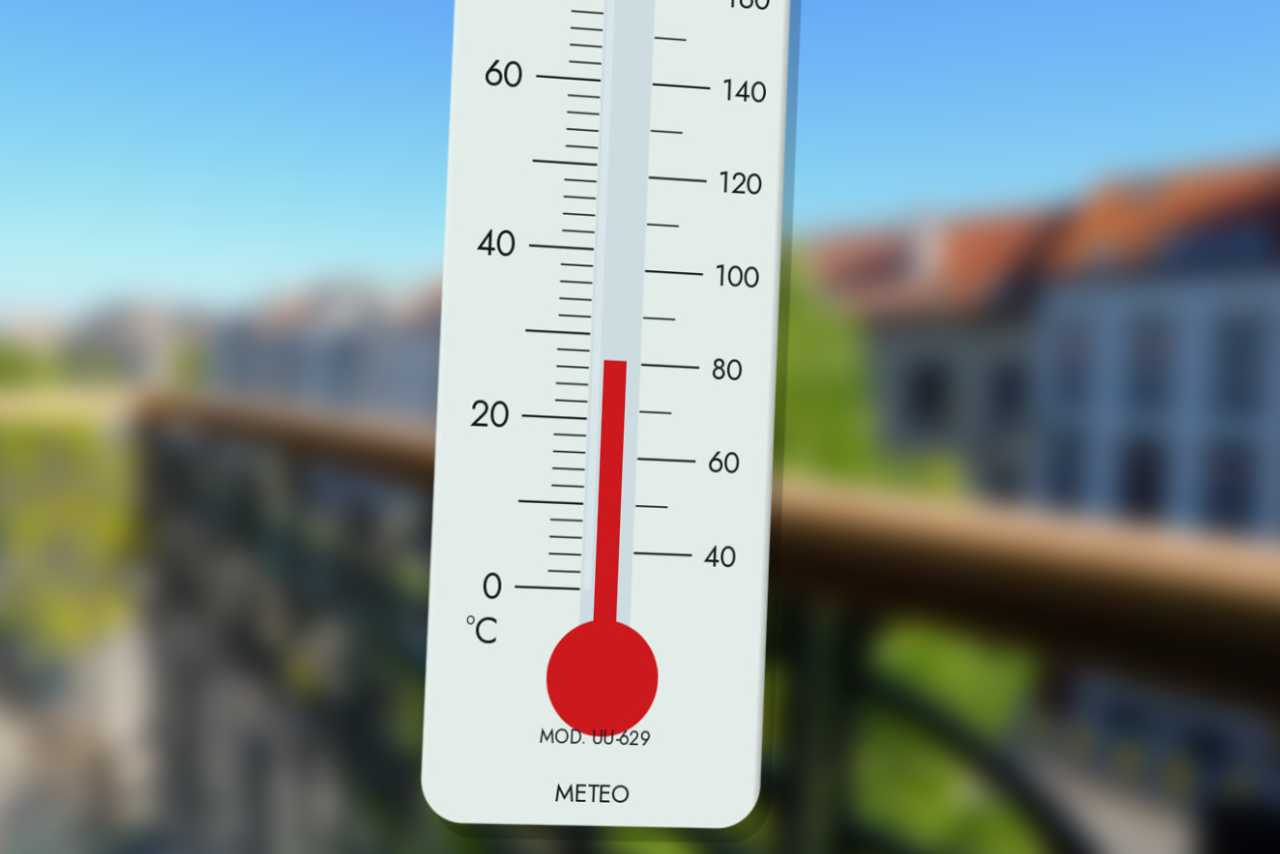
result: 27,°C
